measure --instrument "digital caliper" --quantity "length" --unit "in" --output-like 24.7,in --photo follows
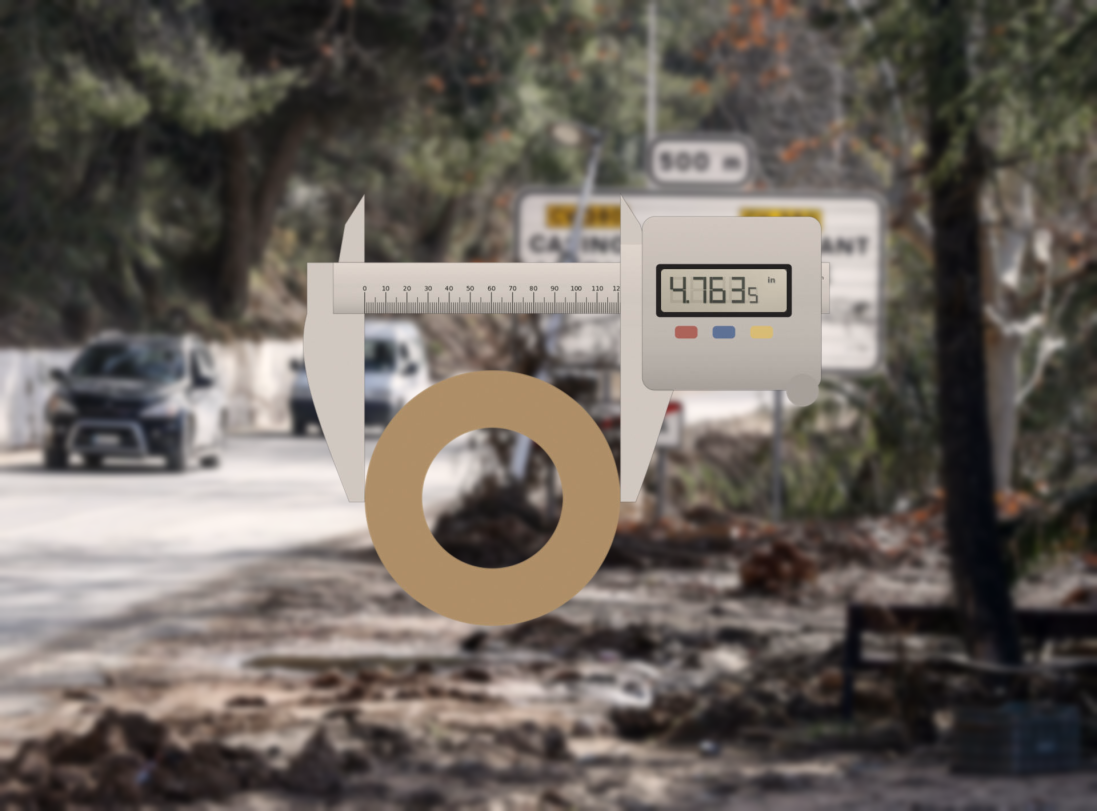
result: 4.7635,in
